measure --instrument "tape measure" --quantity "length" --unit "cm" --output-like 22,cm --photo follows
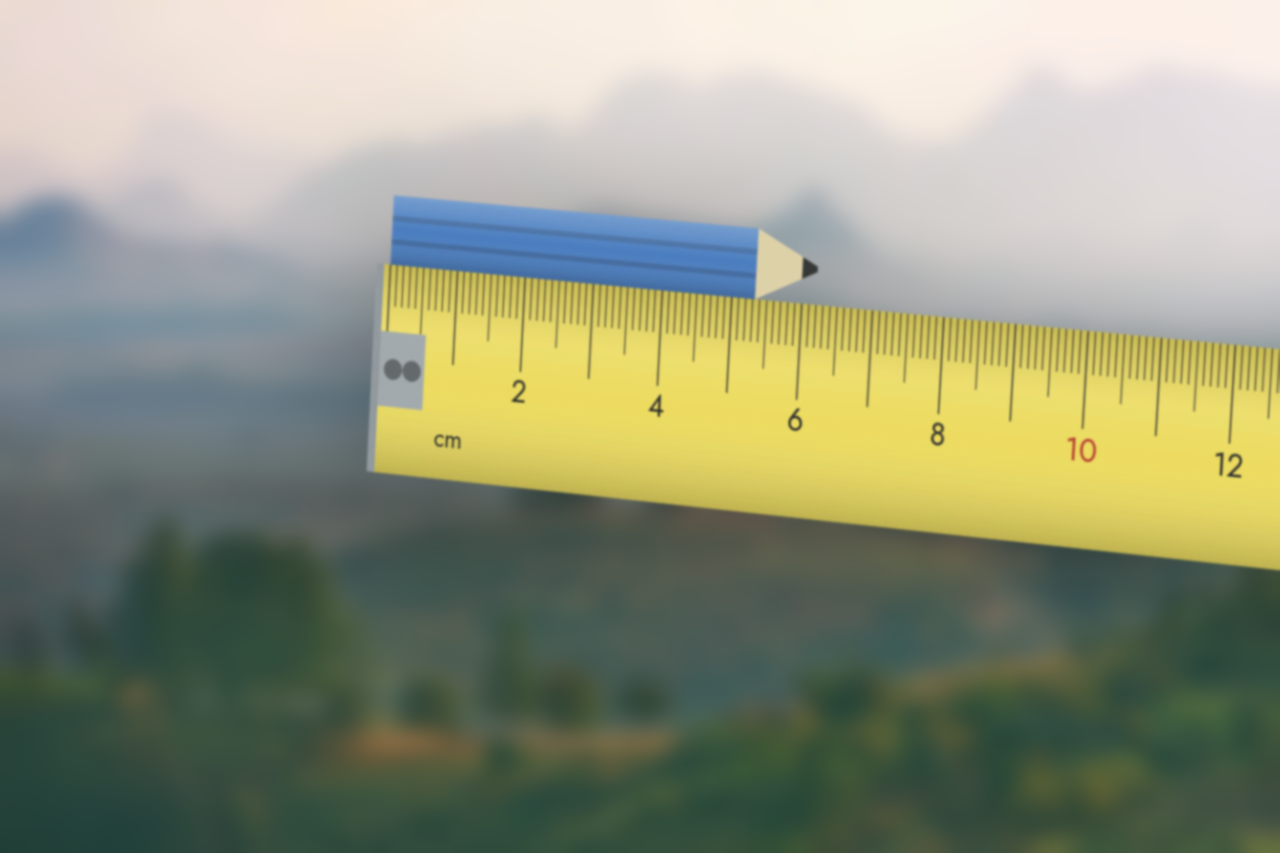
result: 6.2,cm
